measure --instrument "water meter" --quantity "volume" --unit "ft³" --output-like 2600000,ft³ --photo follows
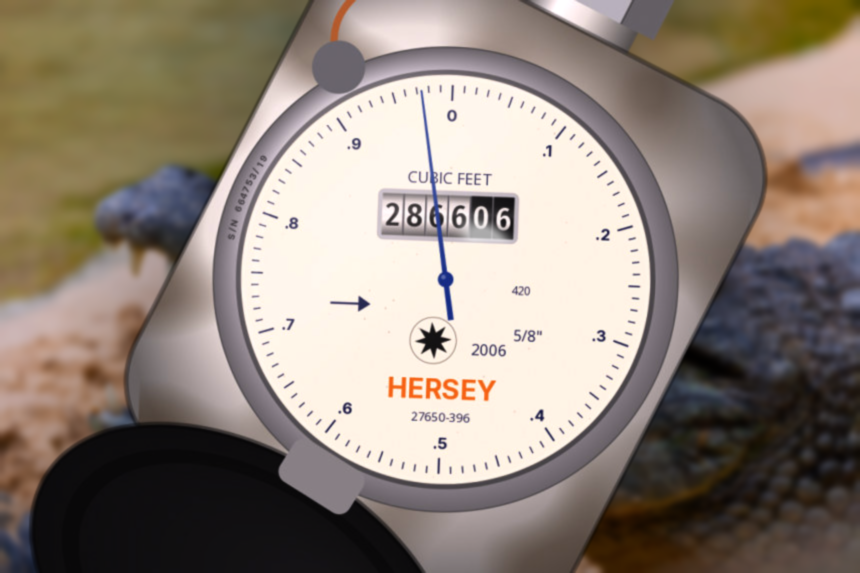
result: 286605.97,ft³
